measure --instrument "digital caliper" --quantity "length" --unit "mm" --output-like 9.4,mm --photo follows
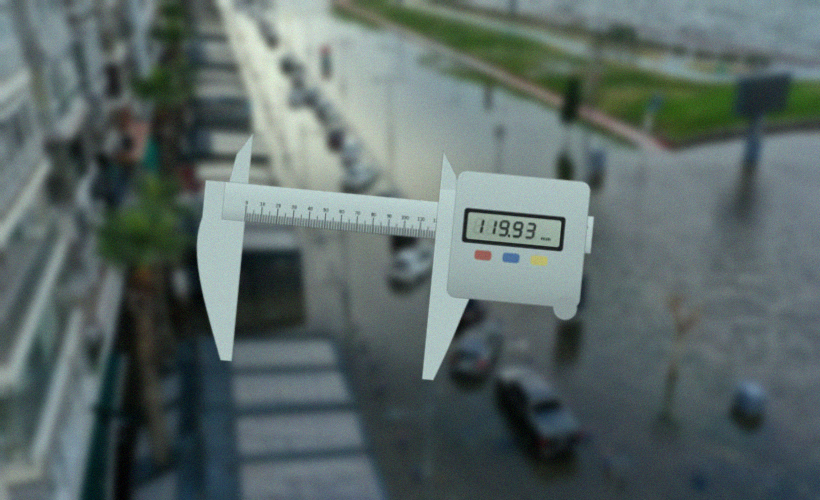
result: 119.93,mm
